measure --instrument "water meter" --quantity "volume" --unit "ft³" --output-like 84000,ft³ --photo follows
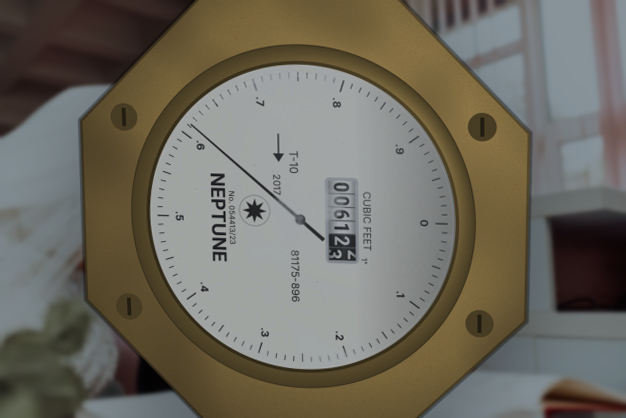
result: 6122.61,ft³
